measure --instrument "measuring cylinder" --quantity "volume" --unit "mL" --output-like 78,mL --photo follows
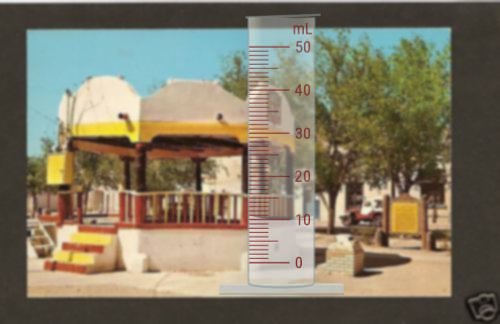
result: 10,mL
